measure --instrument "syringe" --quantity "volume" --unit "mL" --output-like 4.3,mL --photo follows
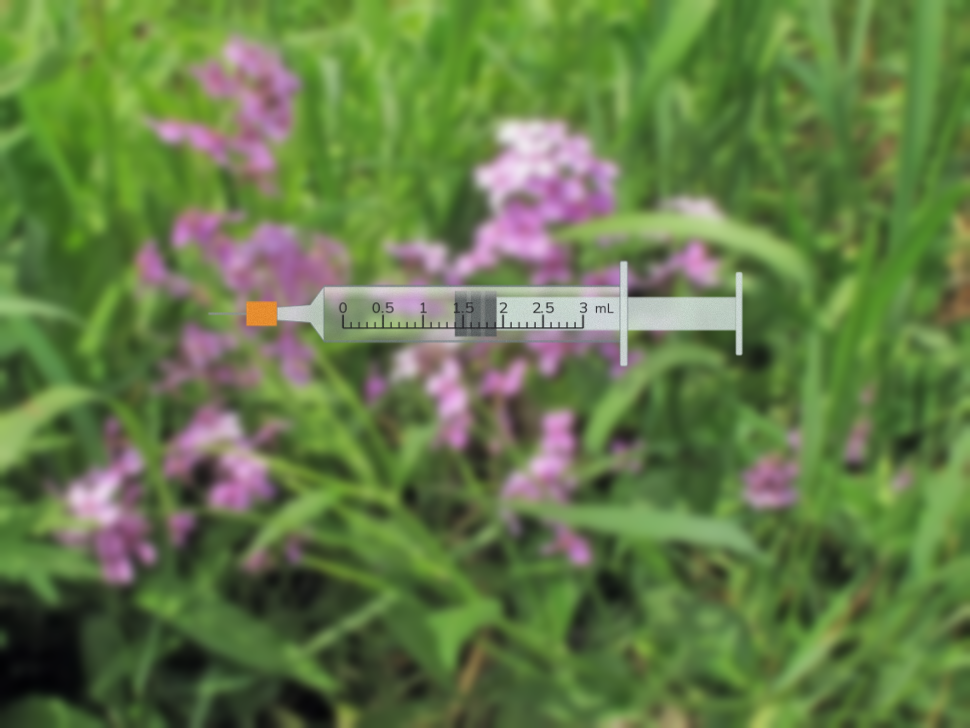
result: 1.4,mL
